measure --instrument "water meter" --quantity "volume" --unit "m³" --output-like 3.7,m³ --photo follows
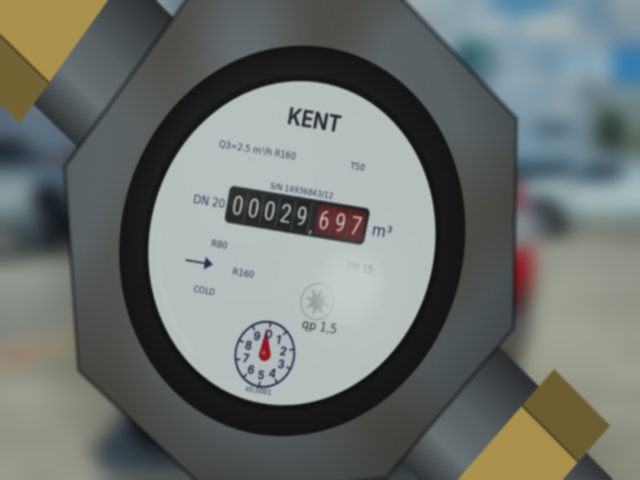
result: 29.6969,m³
